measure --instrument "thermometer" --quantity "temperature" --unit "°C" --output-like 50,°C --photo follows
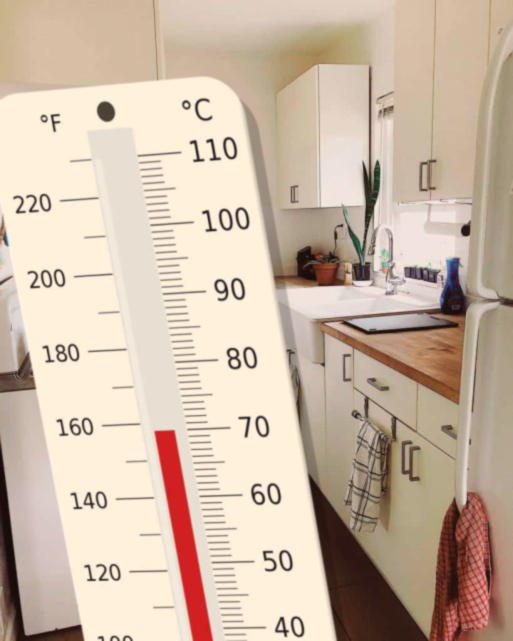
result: 70,°C
